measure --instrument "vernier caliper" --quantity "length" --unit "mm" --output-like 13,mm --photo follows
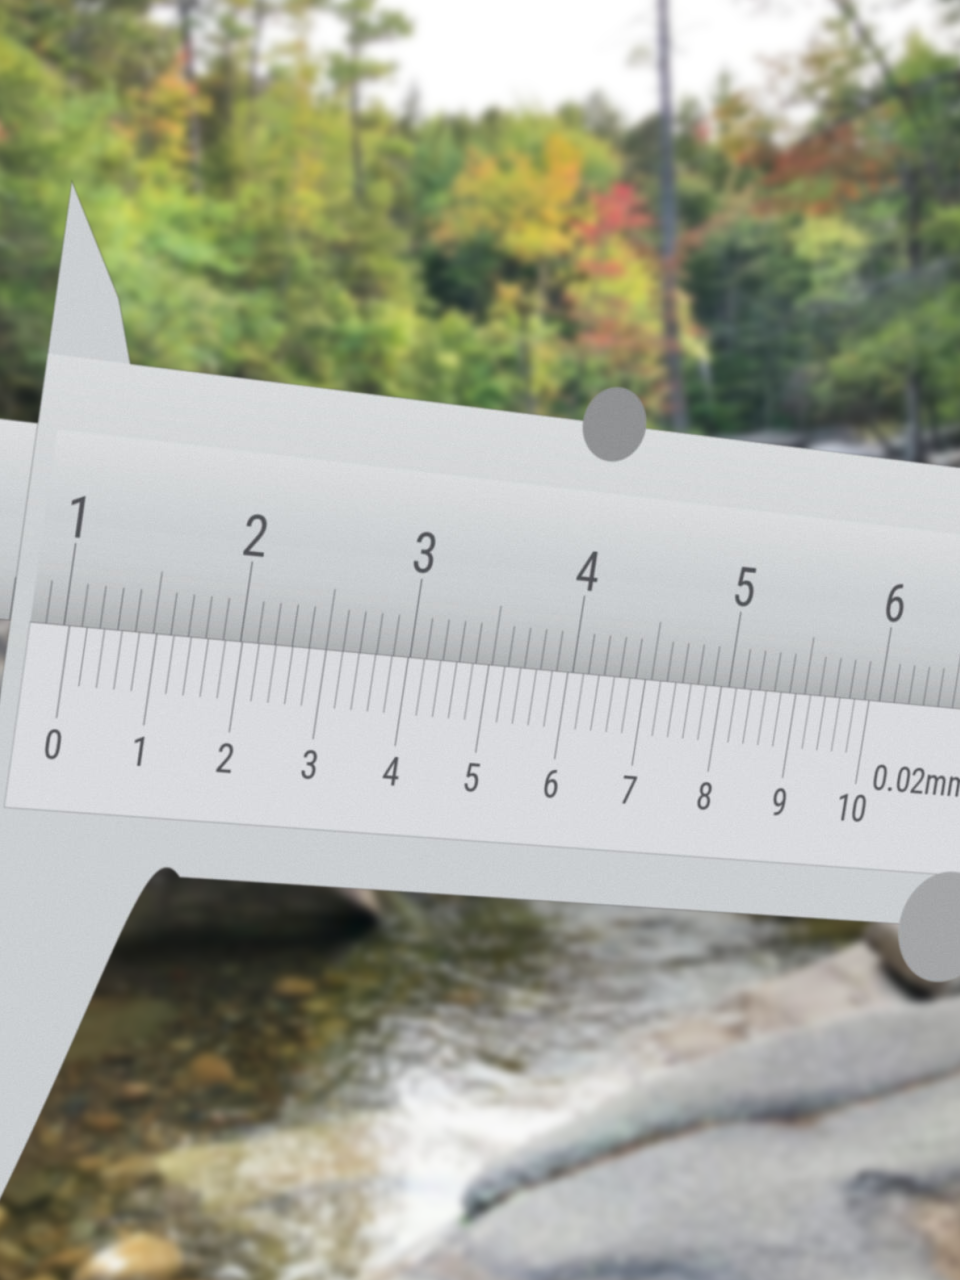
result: 10.3,mm
